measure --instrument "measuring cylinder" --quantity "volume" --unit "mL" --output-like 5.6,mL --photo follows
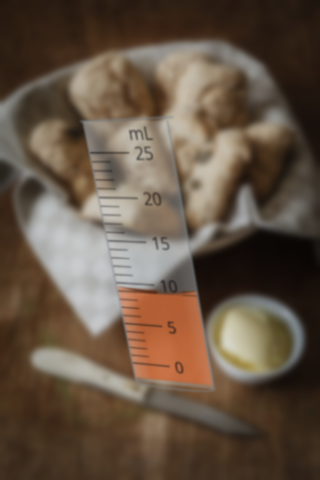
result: 9,mL
